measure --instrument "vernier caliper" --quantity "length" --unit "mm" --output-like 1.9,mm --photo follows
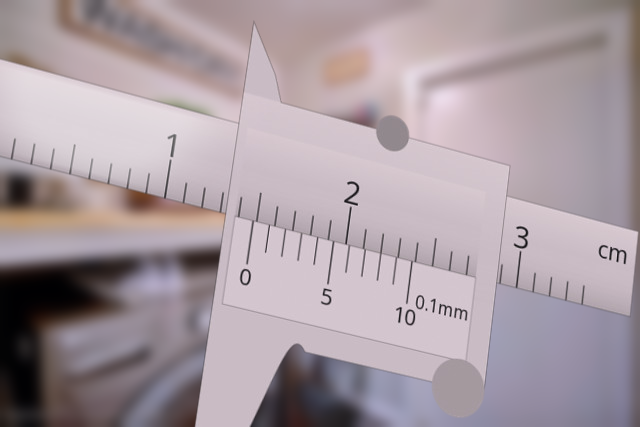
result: 14.8,mm
